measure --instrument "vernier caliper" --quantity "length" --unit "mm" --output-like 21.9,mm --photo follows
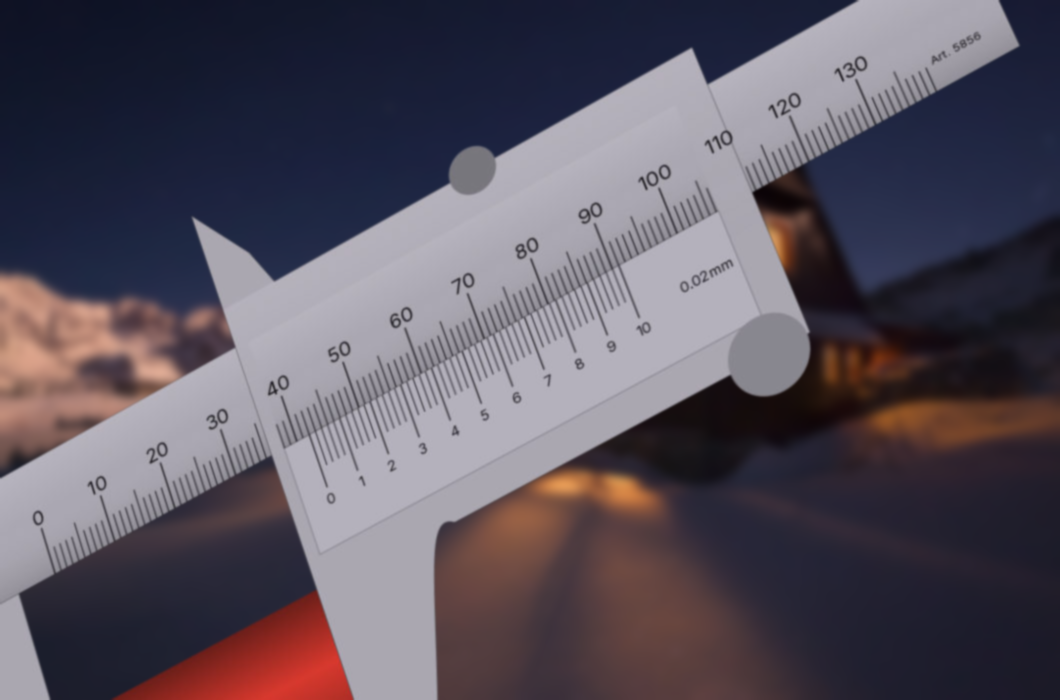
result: 42.0,mm
